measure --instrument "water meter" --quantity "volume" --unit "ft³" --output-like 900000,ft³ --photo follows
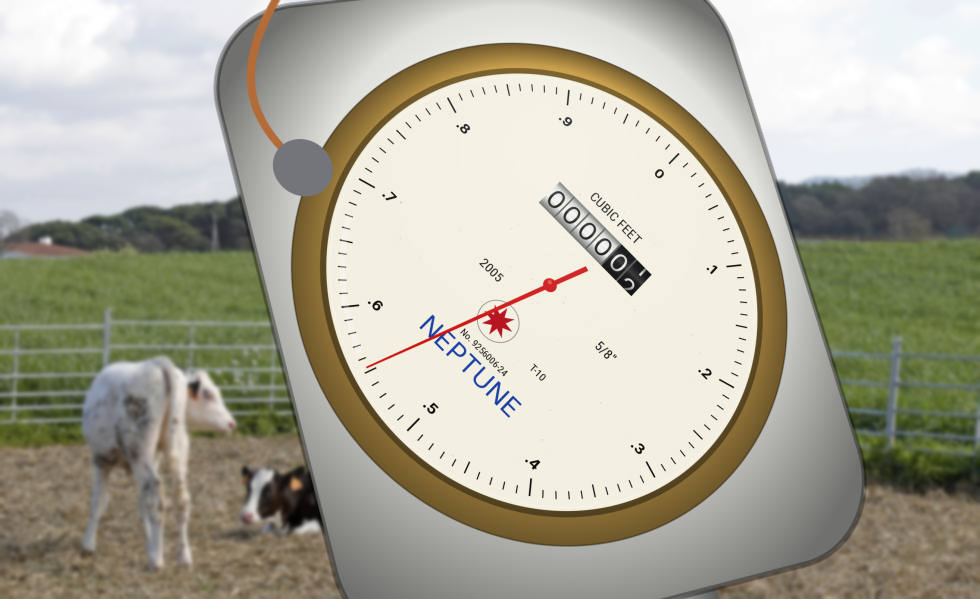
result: 1.55,ft³
